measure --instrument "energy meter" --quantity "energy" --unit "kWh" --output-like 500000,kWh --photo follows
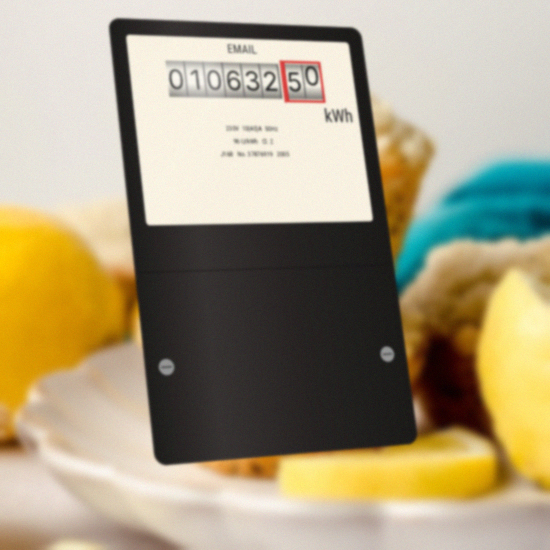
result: 10632.50,kWh
